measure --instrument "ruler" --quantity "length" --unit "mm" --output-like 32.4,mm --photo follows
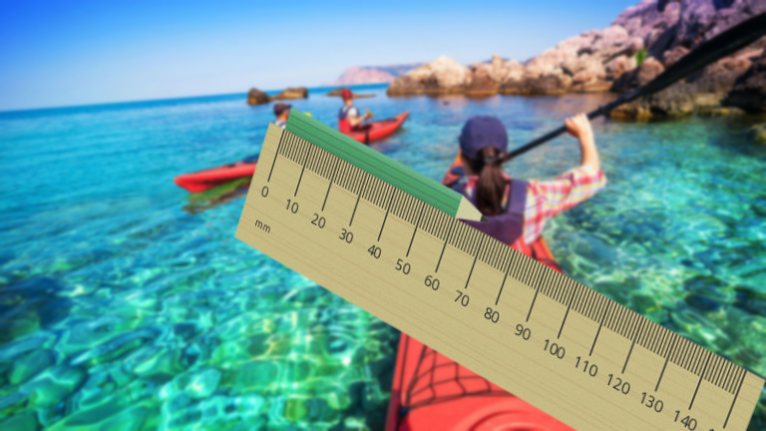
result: 70,mm
